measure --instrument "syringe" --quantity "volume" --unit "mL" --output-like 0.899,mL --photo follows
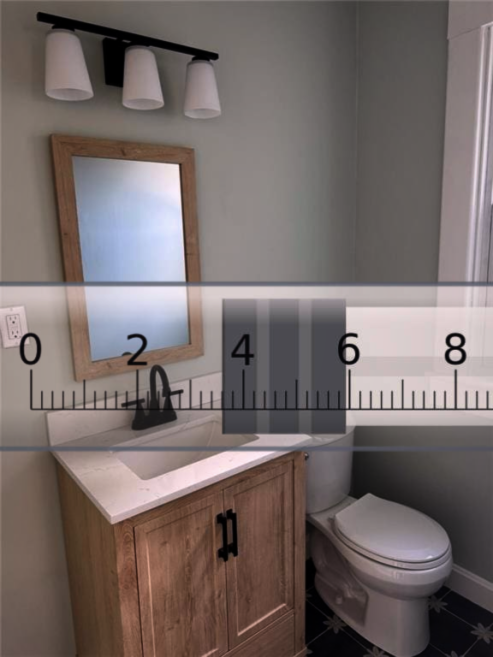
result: 3.6,mL
